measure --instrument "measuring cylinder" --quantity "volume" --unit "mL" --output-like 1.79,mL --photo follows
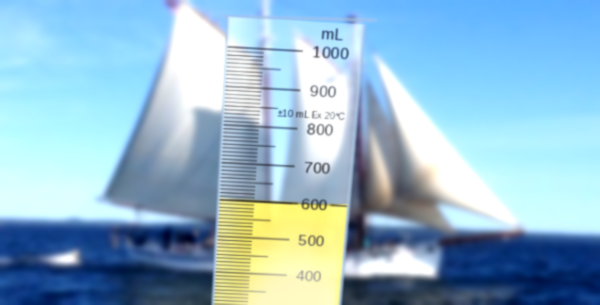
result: 600,mL
